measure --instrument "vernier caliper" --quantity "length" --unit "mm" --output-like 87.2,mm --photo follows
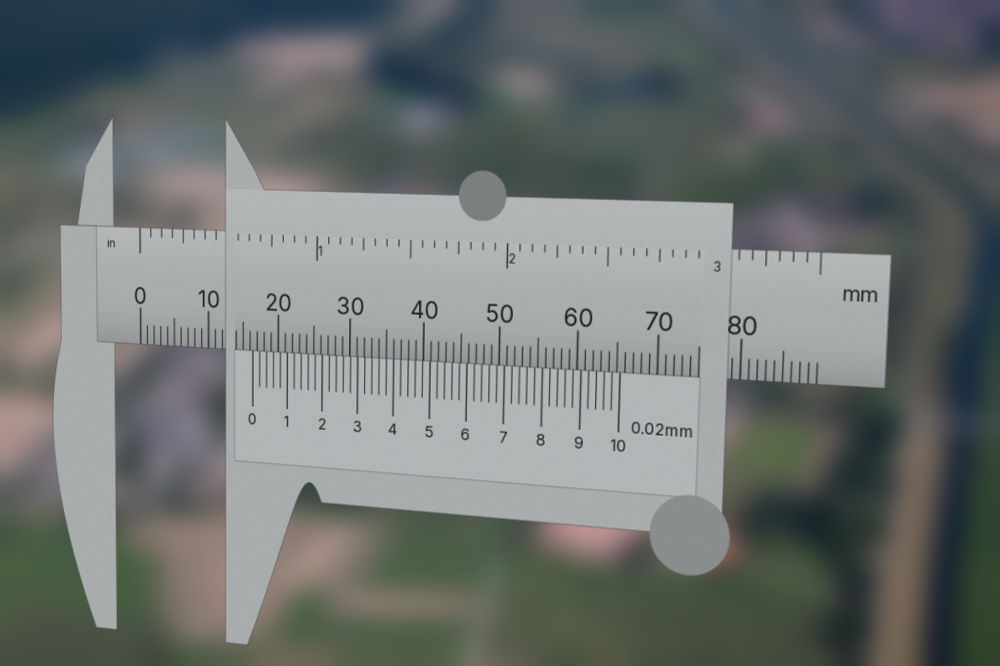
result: 16.4,mm
